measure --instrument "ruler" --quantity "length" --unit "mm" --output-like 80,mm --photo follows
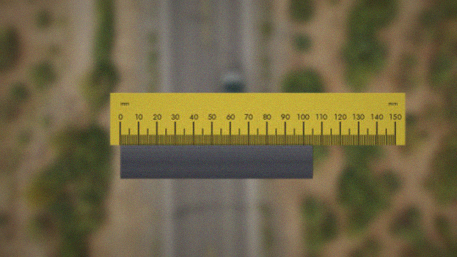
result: 105,mm
